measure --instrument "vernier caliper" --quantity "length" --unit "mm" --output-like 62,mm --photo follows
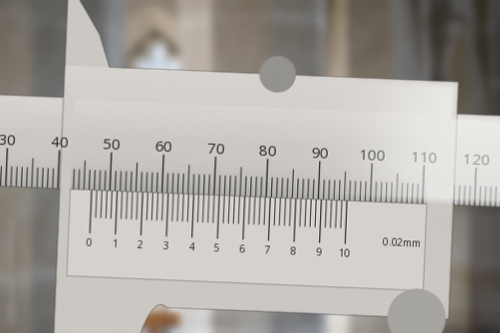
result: 46.5,mm
